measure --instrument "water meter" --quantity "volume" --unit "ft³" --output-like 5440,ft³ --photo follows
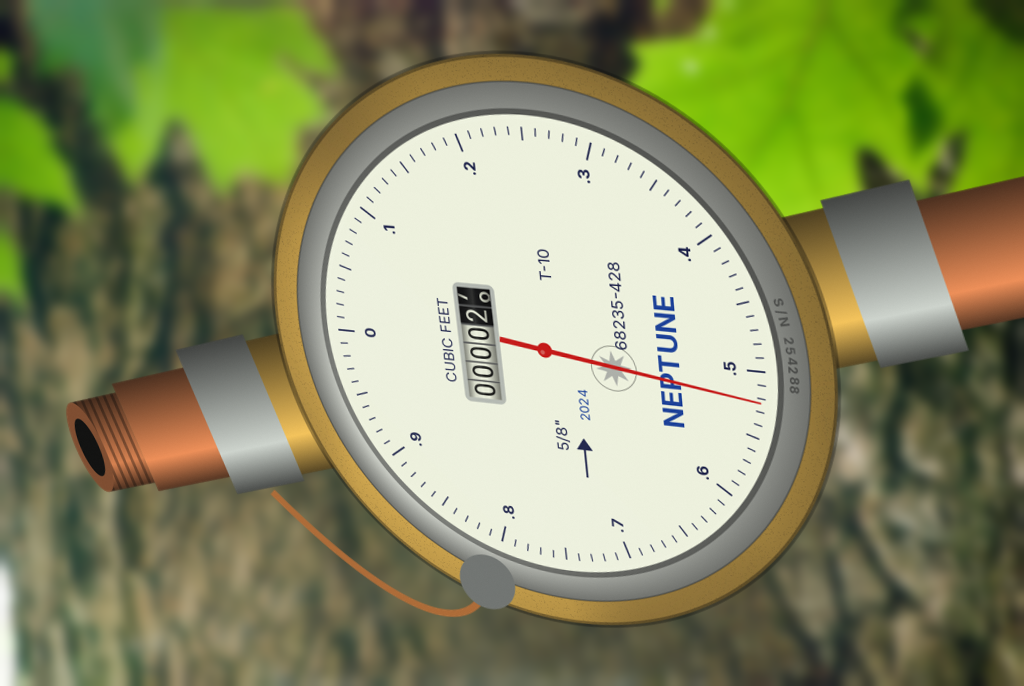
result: 27.52,ft³
